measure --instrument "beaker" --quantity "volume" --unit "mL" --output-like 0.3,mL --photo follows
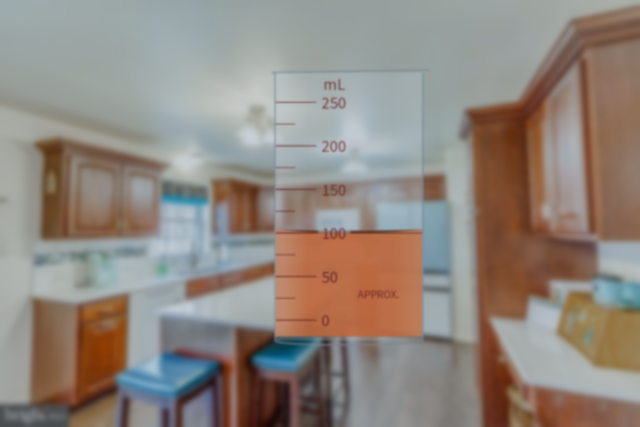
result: 100,mL
